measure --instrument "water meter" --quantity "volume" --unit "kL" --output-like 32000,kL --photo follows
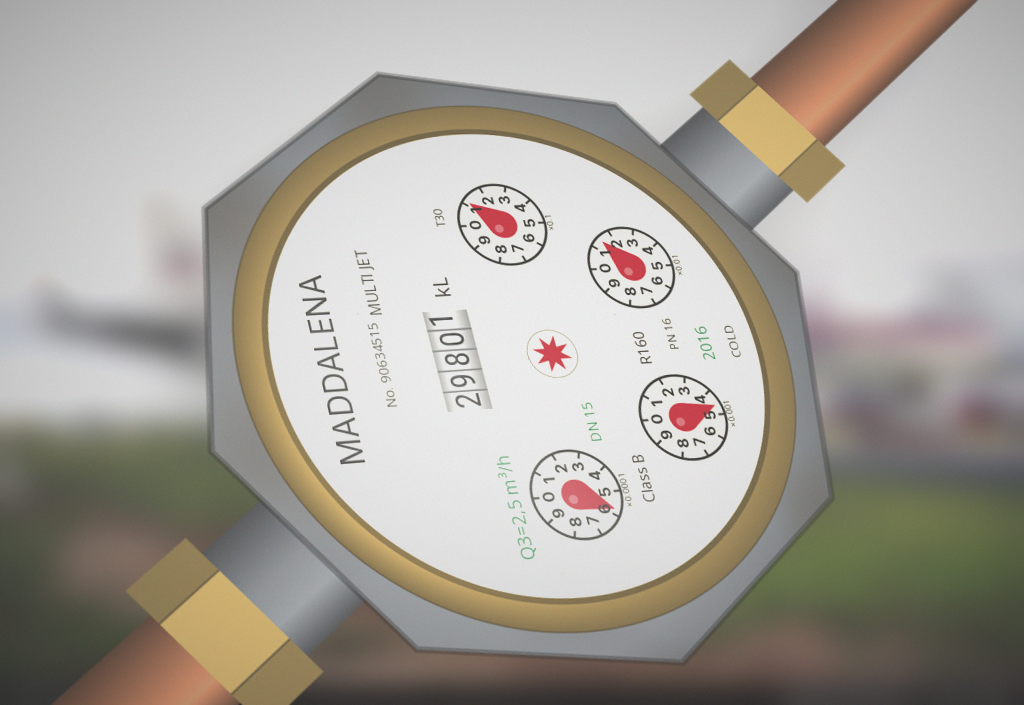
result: 29801.1145,kL
